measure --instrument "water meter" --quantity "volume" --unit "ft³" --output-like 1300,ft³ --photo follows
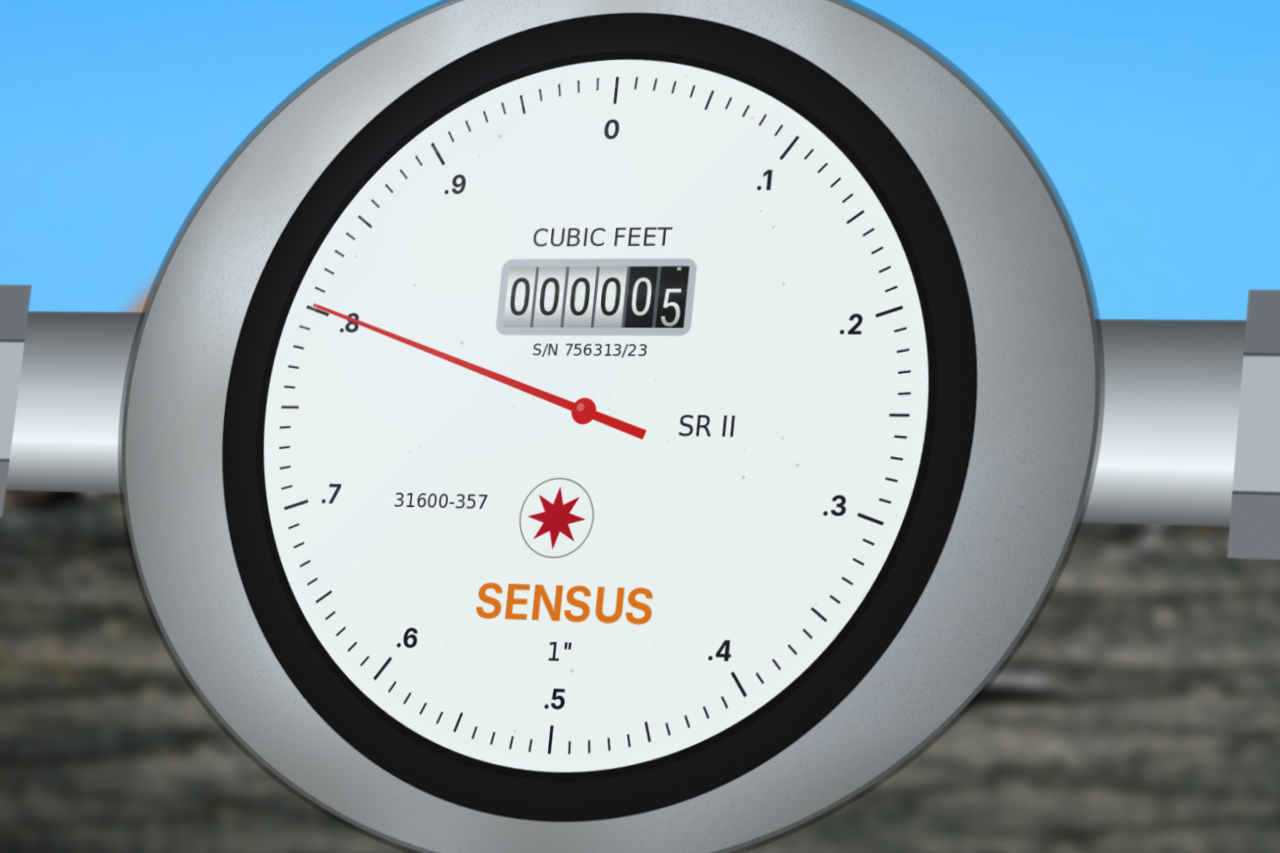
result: 4.80,ft³
